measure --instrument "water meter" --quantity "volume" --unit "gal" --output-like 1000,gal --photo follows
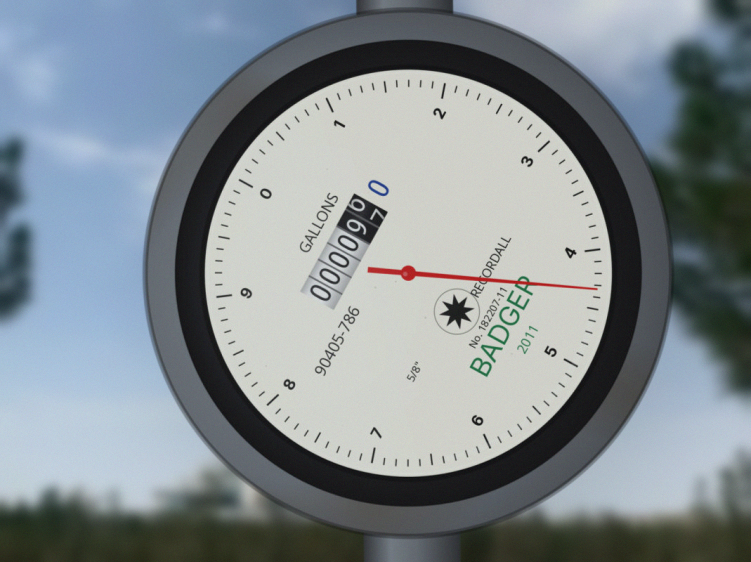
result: 964.3,gal
